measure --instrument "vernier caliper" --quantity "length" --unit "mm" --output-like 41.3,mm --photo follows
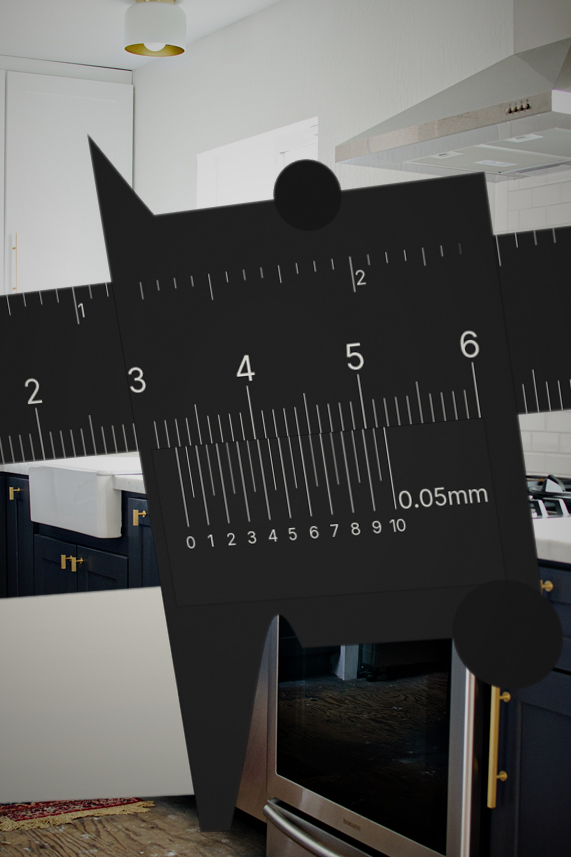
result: 32.6,mm
